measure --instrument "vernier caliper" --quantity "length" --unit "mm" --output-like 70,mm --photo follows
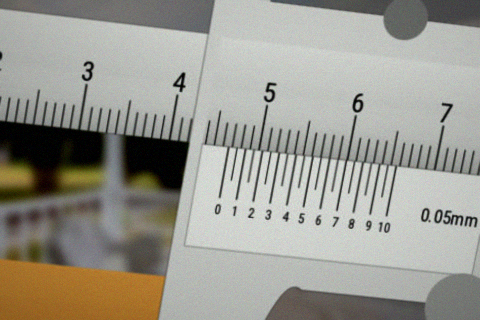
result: 46.6,mm
